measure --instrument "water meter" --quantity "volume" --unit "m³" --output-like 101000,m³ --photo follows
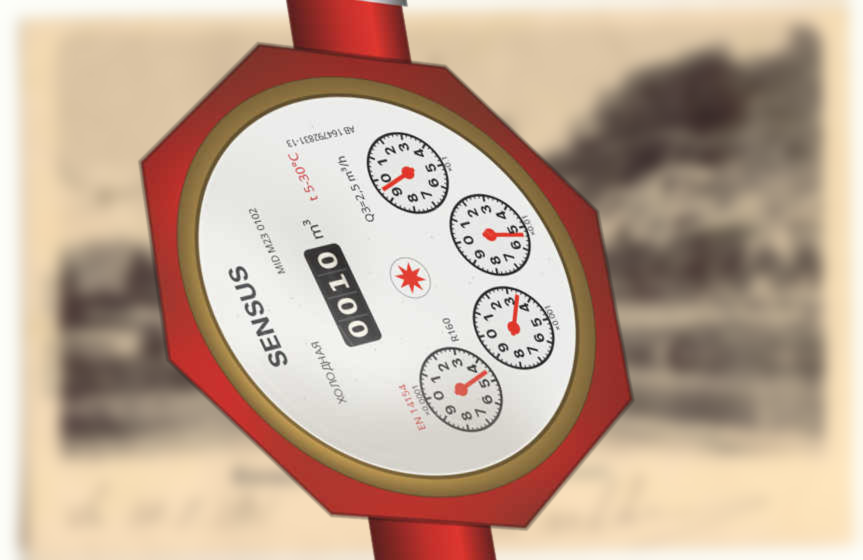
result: 9.9534,m³
